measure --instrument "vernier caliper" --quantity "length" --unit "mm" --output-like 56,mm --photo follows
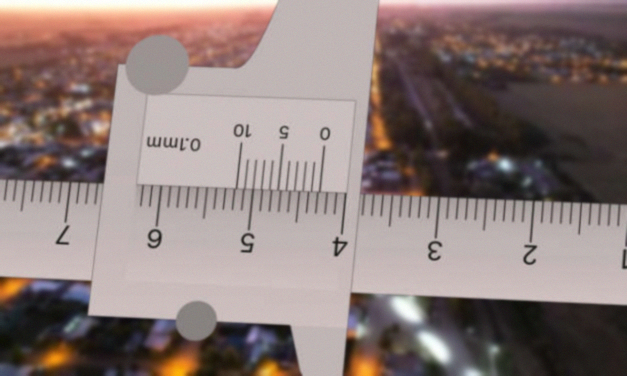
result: 42.8,mm
